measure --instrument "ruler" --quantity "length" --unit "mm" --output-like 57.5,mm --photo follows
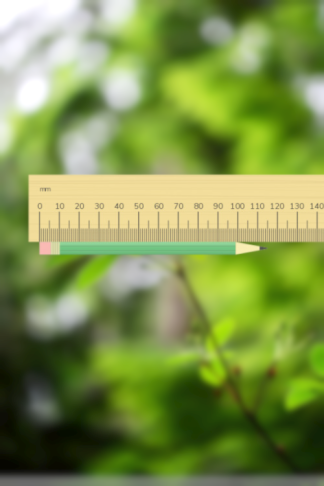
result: 115,mm
